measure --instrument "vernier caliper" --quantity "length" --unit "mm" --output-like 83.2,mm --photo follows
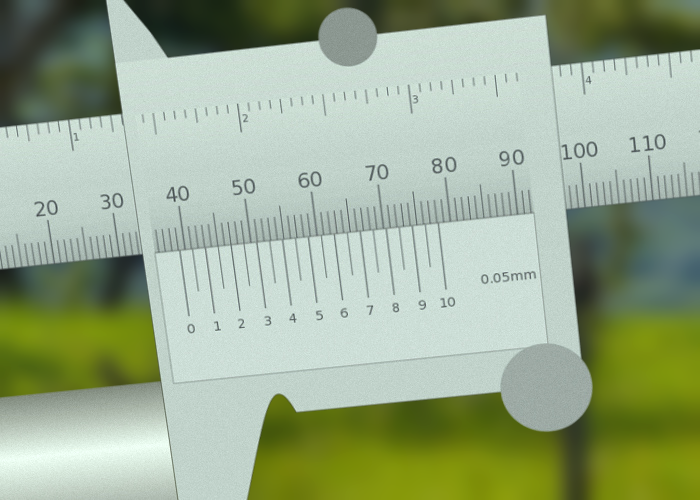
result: 39.2,mm
